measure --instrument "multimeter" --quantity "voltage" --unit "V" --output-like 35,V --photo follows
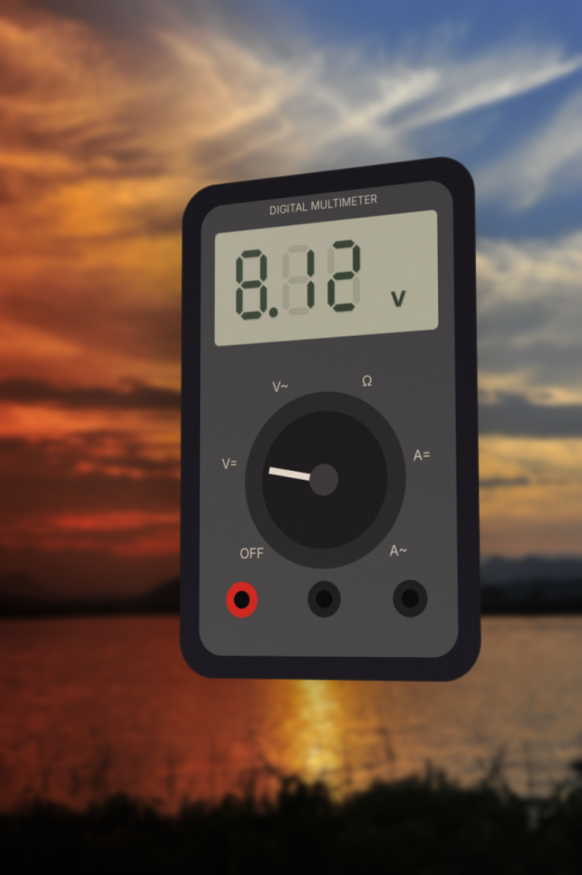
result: 8.12,V
